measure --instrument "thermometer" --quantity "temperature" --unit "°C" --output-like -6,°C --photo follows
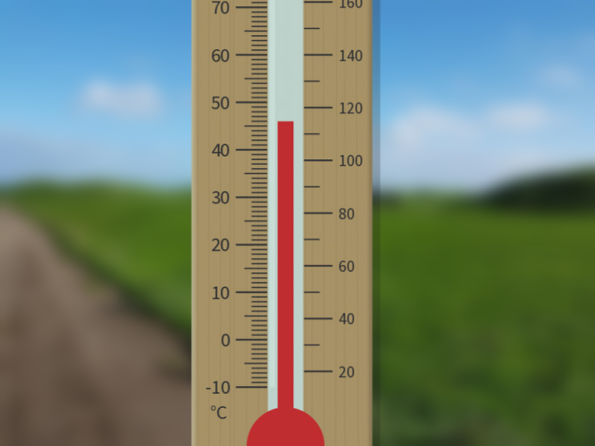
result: 46,°C
